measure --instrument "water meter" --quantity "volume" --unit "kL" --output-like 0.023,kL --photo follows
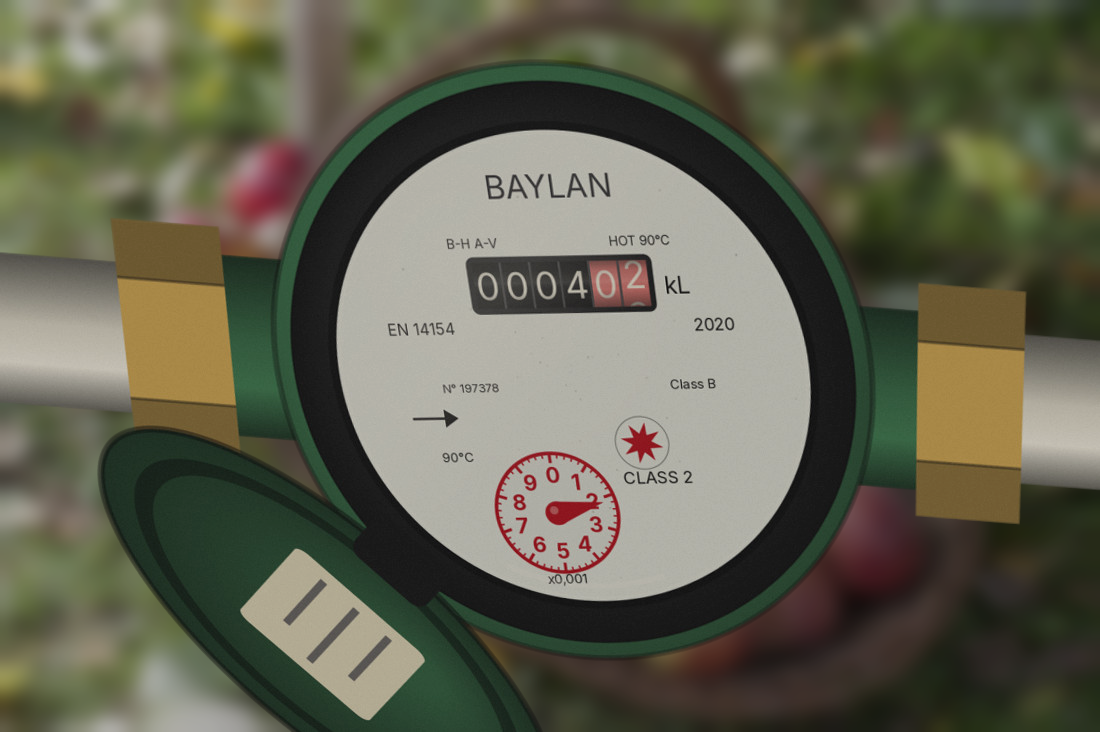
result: 4.022,kL
